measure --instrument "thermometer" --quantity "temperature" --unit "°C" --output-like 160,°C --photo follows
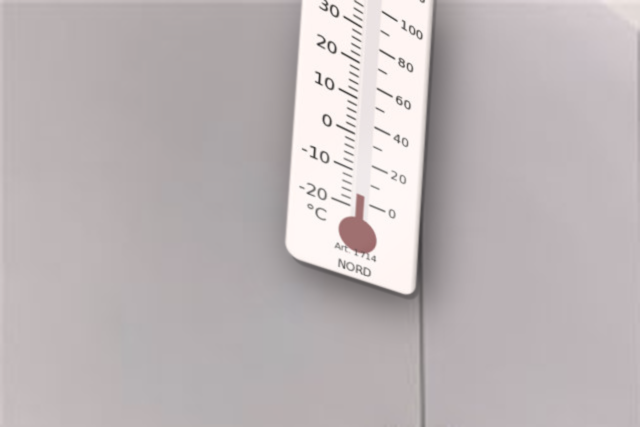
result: -16,°C
